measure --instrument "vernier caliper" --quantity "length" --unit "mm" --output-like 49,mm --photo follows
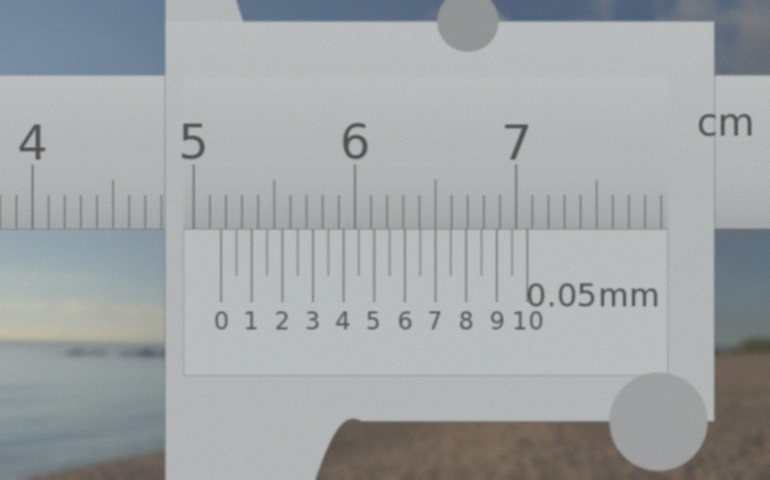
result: 51.7,mm
